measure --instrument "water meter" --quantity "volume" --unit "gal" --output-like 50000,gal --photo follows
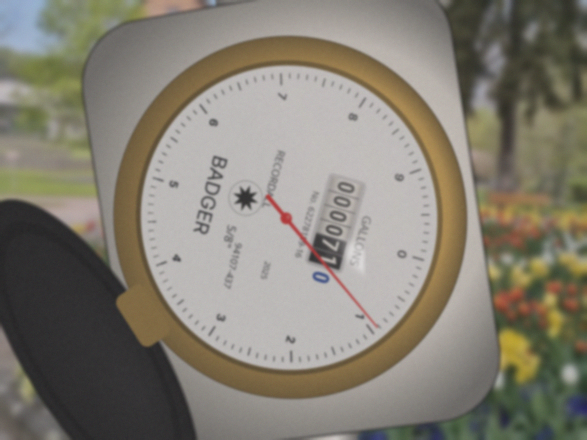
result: 710.9,gal
